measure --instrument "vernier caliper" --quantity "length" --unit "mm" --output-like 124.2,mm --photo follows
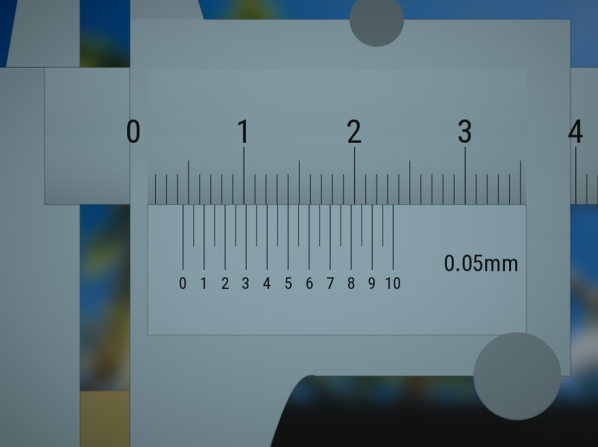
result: 4.5,mm
